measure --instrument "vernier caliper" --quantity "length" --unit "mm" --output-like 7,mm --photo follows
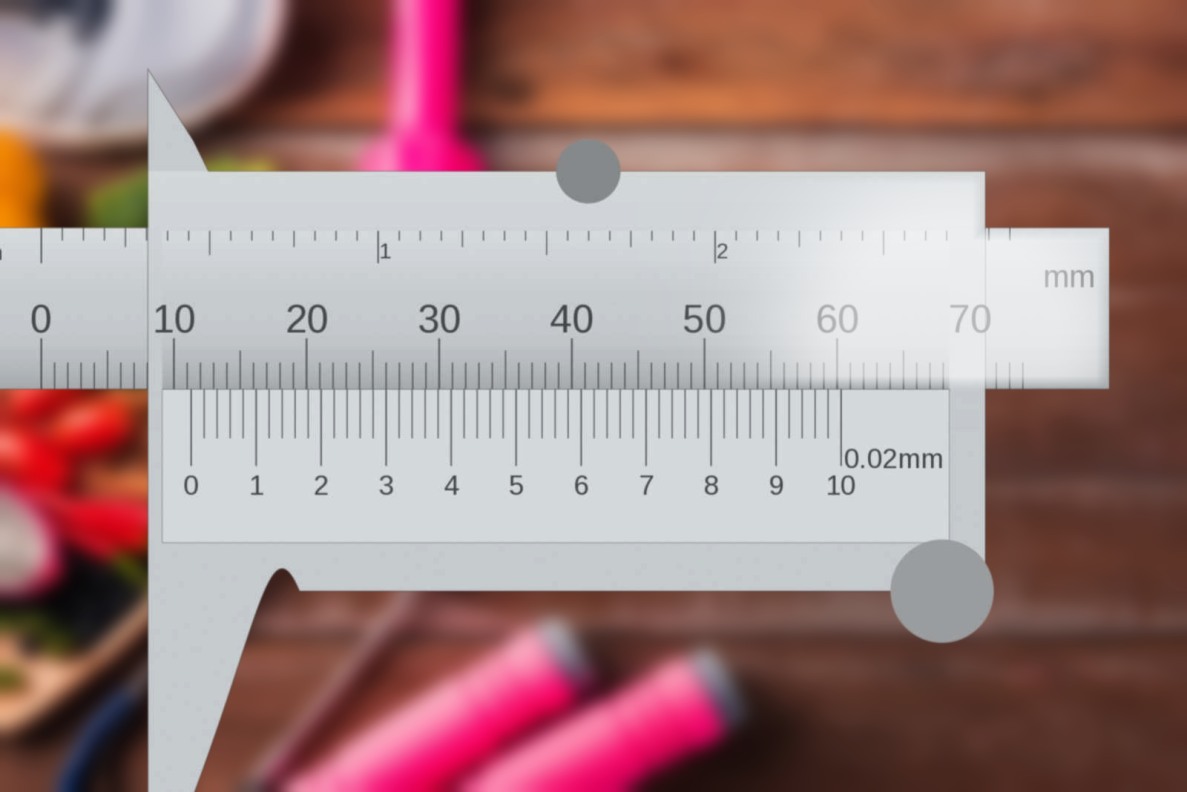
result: 11.3,mm
